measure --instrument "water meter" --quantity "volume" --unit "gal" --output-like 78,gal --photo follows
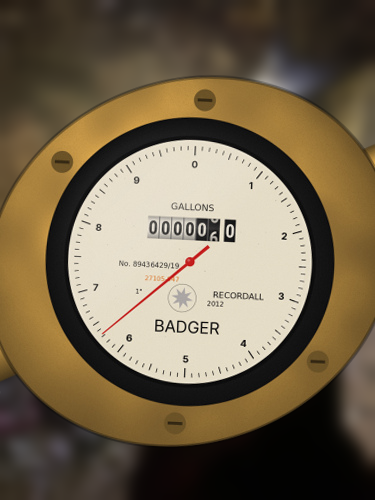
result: 56.3,gal
